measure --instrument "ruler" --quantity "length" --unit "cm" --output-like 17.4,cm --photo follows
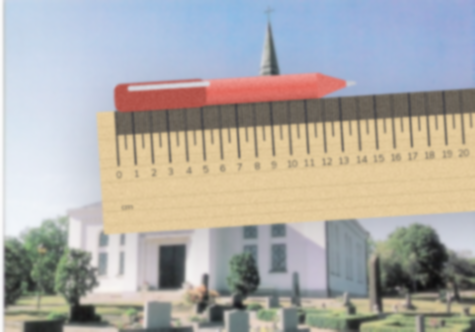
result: 14,cm
